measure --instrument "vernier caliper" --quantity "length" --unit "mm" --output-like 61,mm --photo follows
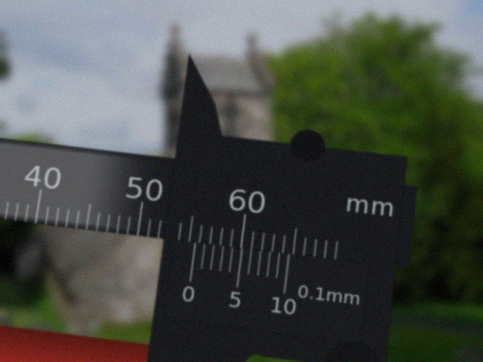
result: 55.6,mm
